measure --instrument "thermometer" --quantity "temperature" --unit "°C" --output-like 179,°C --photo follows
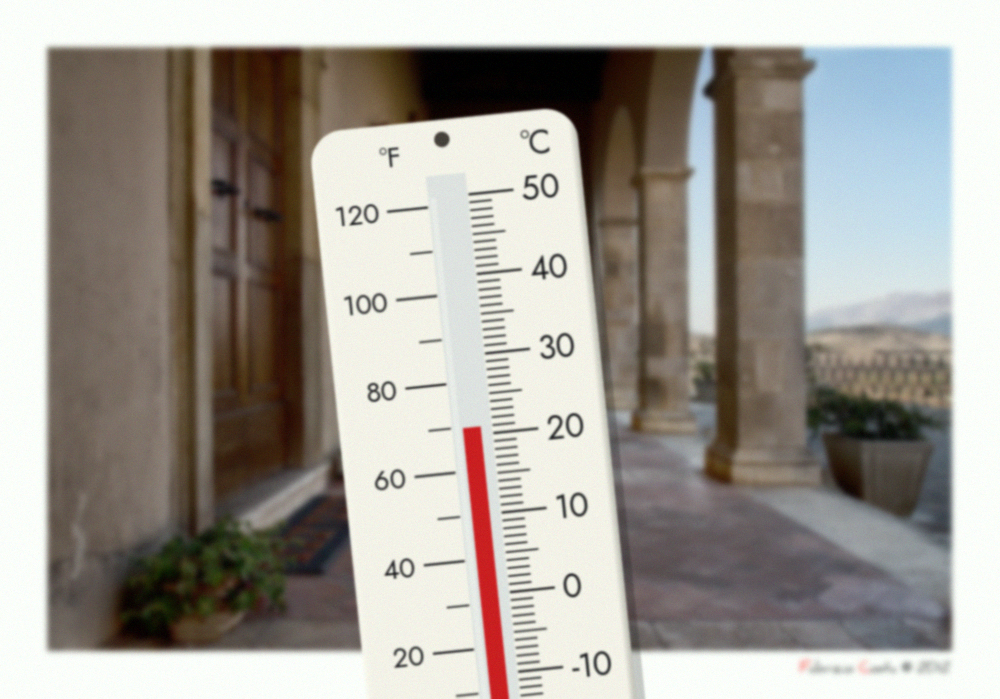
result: 21,°C
